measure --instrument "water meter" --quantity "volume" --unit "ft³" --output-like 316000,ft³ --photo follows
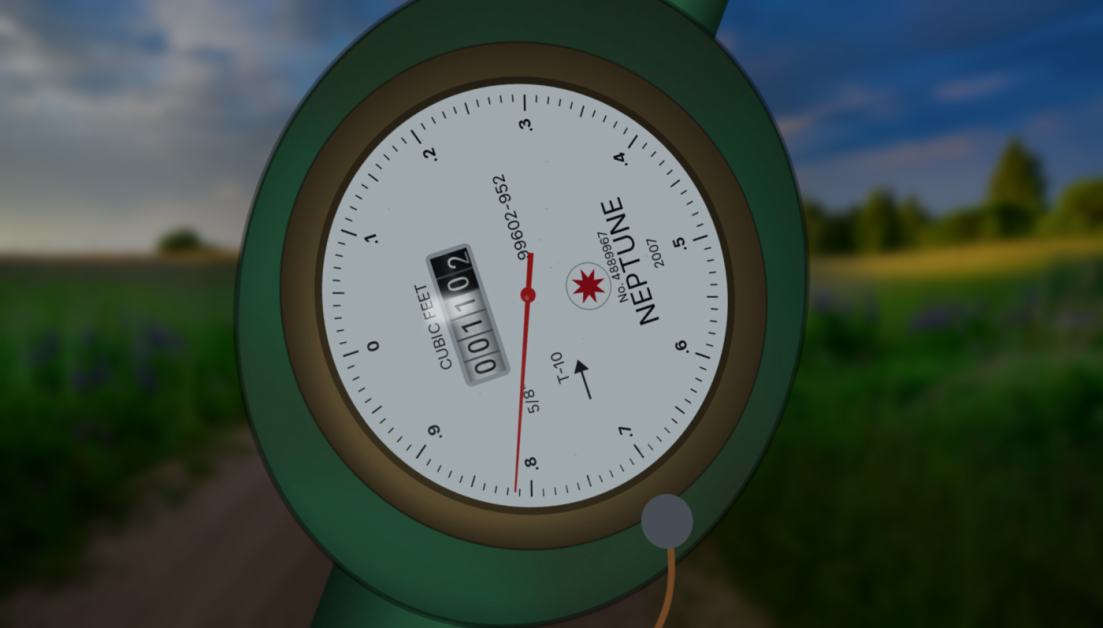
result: 1101.81,ft³
